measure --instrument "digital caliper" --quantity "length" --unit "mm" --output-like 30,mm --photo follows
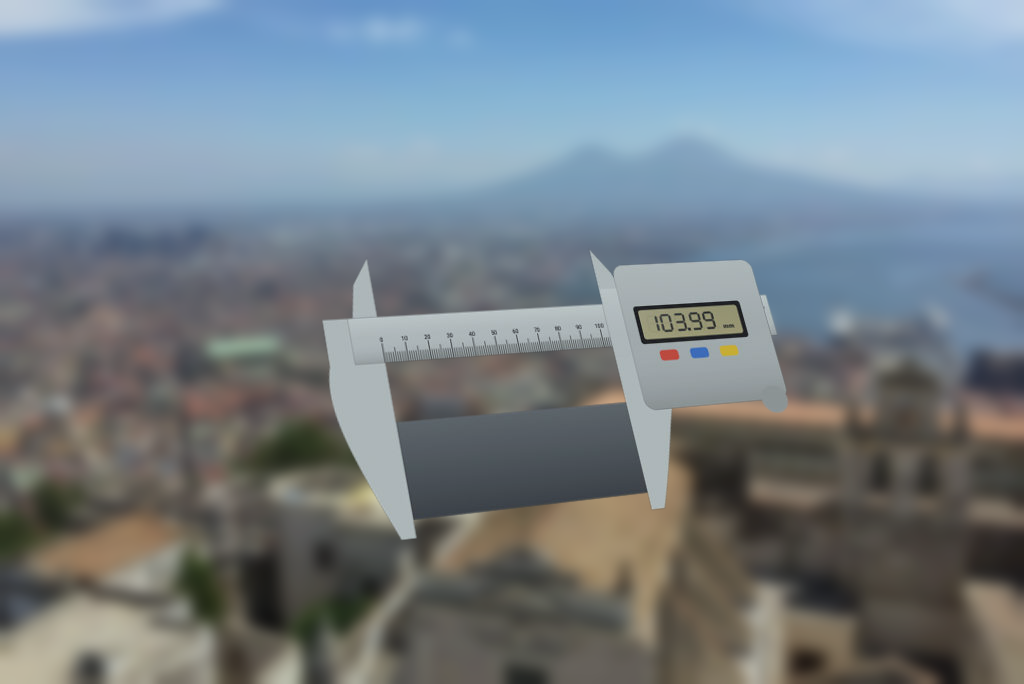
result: 103.99,mm
